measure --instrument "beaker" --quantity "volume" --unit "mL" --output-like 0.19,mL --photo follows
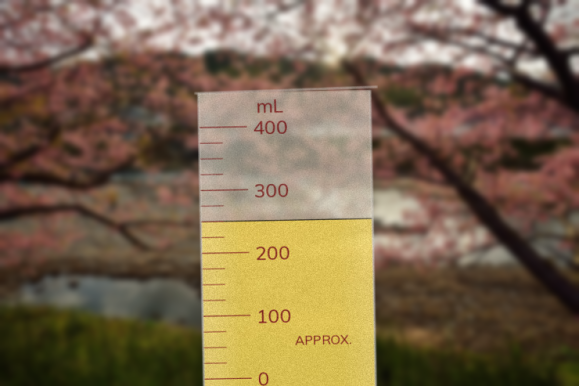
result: 250,mL
